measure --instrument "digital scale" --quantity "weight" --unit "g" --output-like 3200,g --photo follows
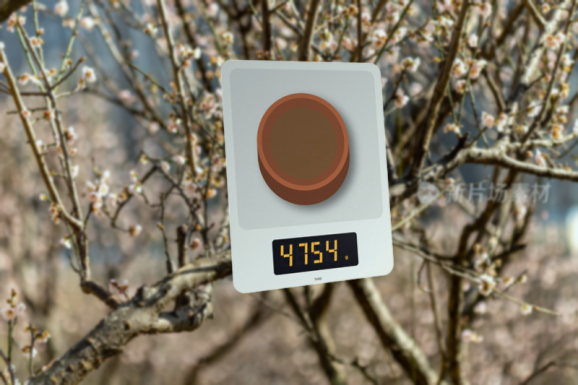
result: 4754,g
